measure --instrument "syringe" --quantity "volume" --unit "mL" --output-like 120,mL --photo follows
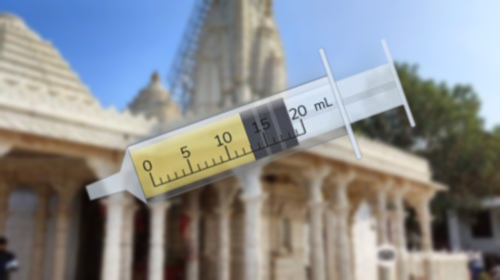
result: 13,mL
